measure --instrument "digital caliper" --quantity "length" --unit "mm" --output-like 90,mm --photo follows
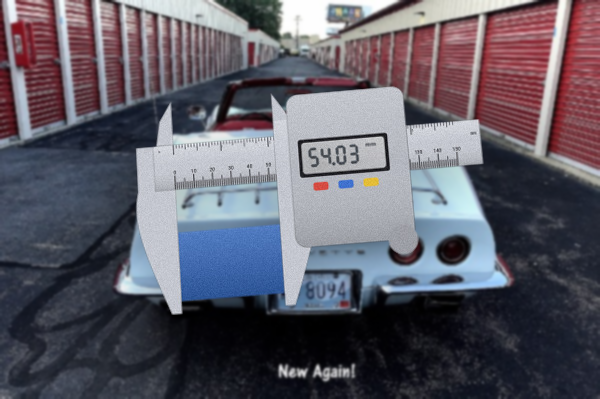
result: 54.03,mm
